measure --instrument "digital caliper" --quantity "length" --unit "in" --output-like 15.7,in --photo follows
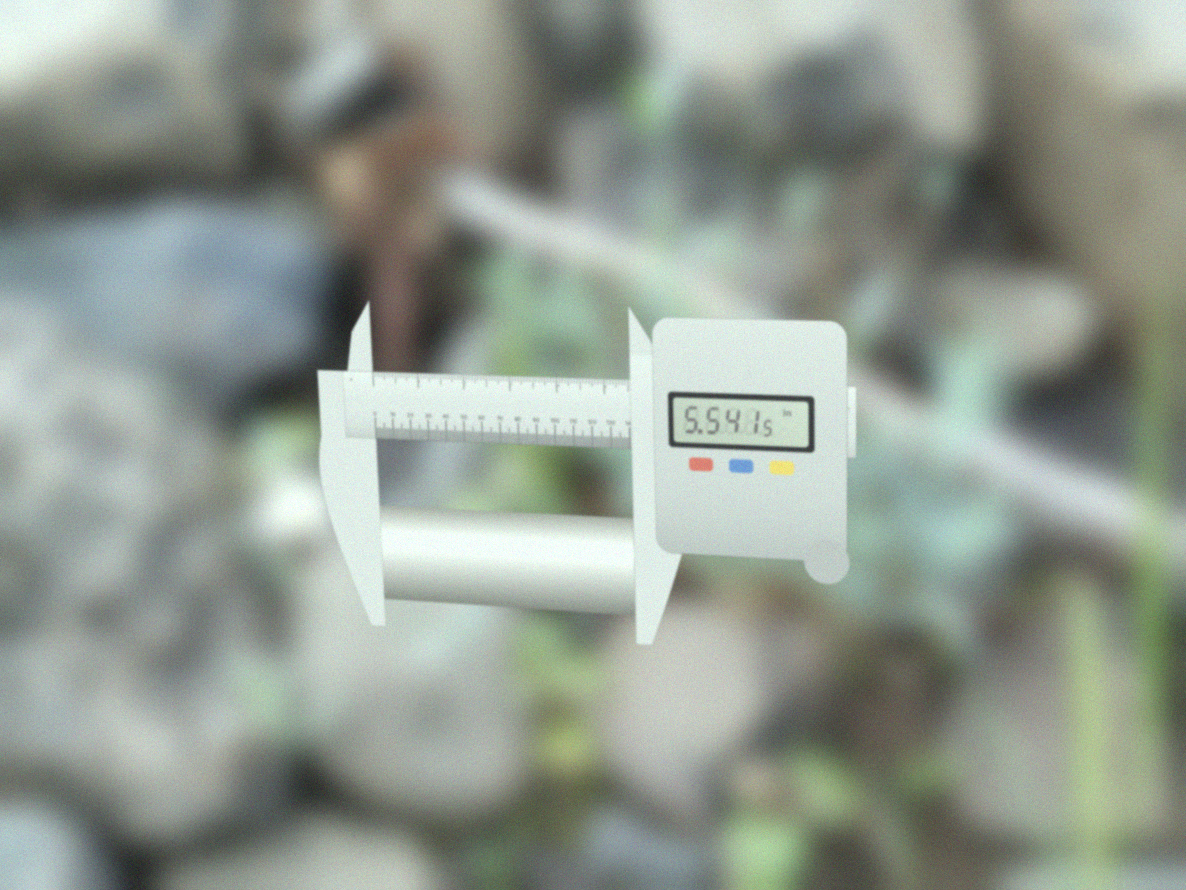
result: 5.5415,in
